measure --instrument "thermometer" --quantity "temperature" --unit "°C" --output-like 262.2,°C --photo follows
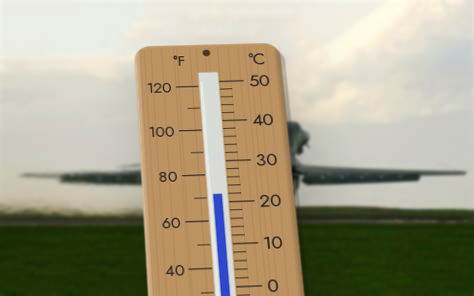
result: 22,°C
